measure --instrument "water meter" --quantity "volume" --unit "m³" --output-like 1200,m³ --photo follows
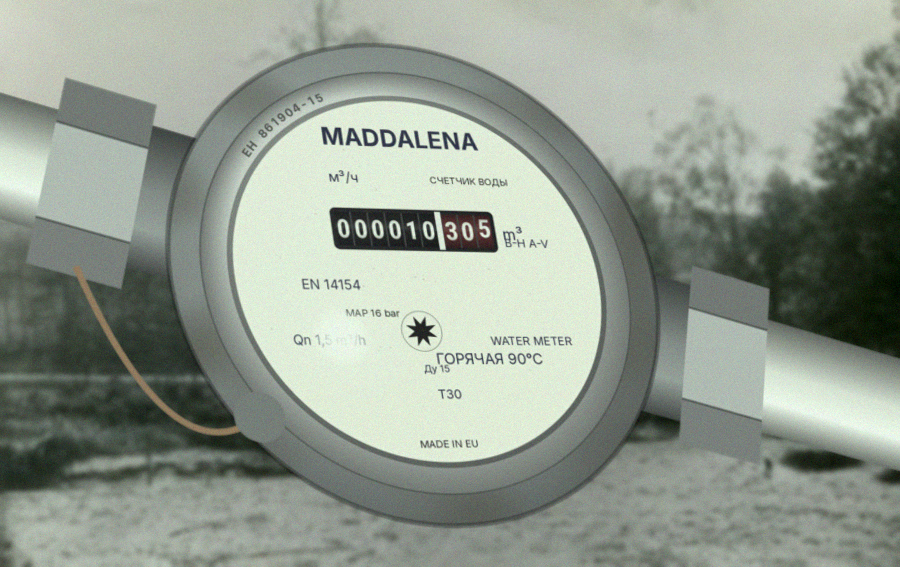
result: 10.305,m³
